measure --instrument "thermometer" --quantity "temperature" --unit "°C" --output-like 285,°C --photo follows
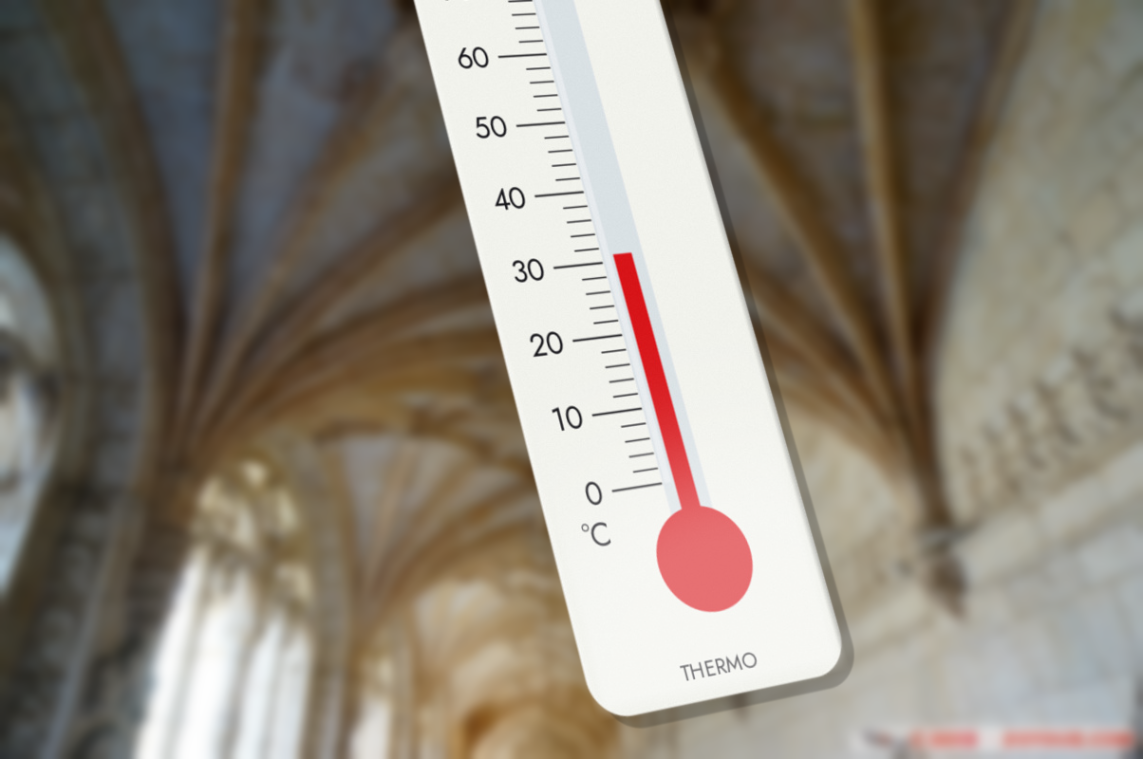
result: 31,°C
